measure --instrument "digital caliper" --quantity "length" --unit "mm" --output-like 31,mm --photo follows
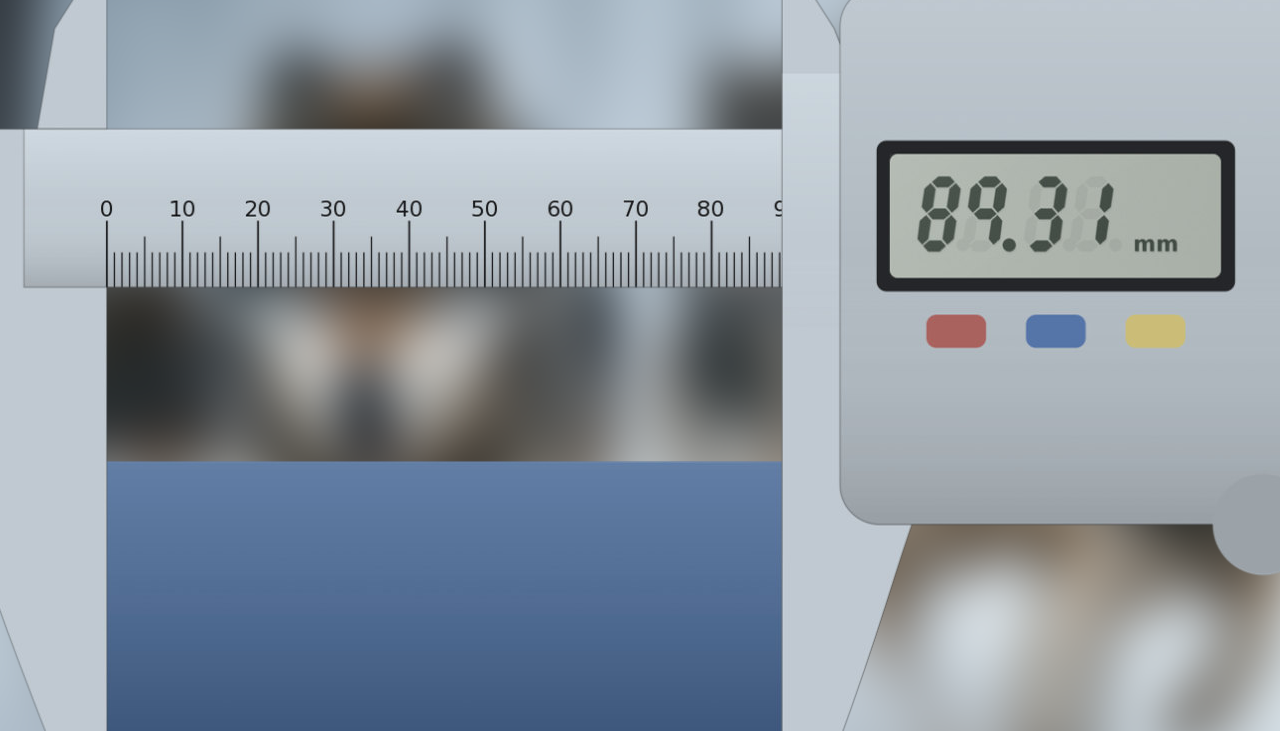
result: 89.31,mm
